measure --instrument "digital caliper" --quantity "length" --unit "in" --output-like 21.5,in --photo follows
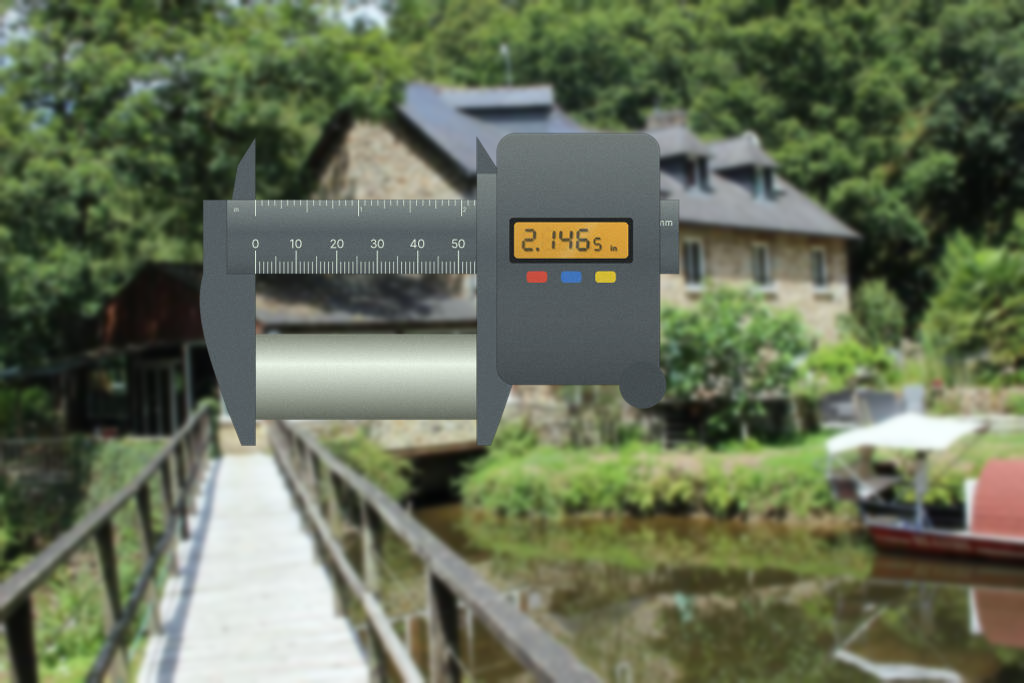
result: 2.1465,in
